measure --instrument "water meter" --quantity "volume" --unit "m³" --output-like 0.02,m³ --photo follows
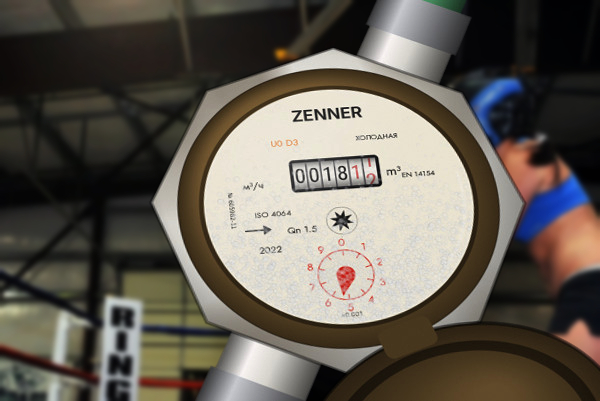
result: 18.115,m³
